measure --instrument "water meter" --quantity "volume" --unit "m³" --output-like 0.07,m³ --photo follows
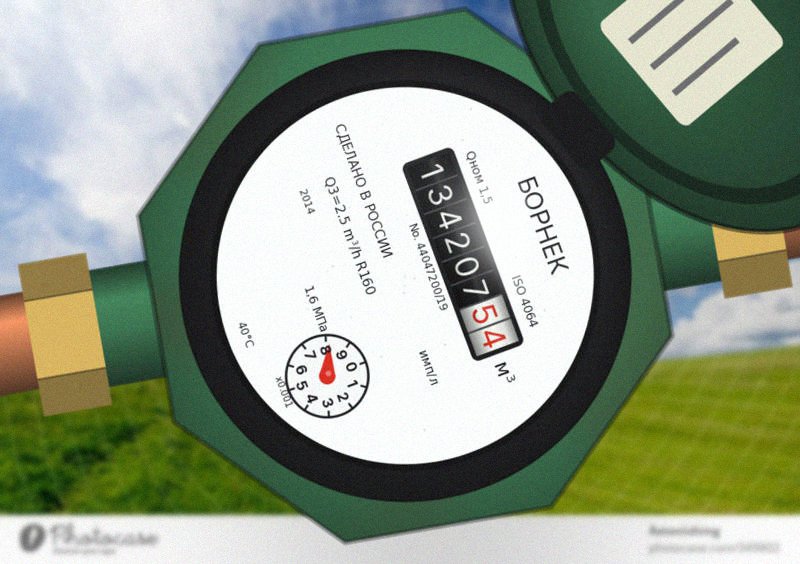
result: 134207.548,m³
